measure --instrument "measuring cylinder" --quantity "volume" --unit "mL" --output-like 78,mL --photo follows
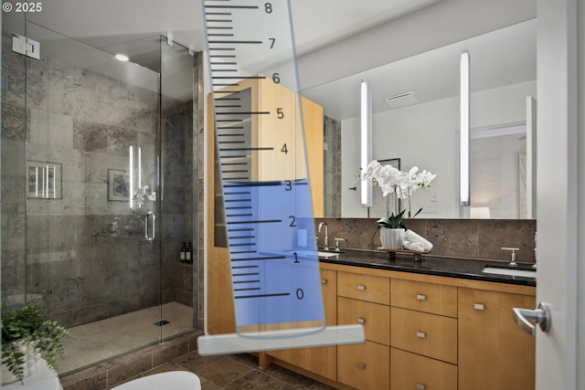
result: 3,mL
